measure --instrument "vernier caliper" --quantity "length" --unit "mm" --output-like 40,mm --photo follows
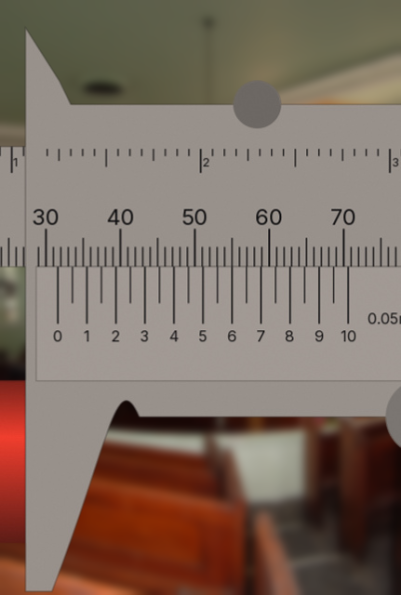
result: 31.6,mm
